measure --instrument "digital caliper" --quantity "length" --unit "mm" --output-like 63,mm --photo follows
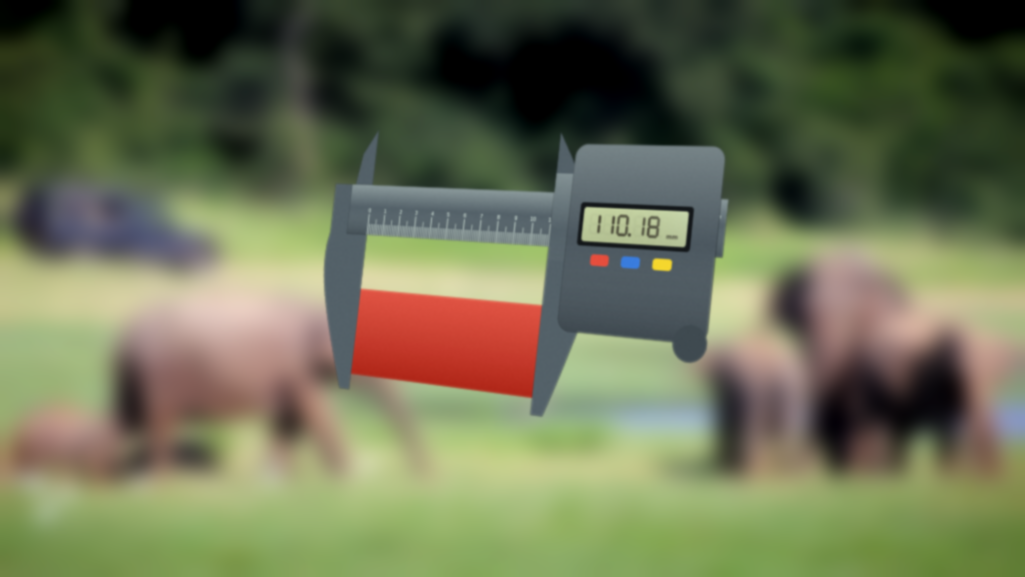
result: 110.18,mm
